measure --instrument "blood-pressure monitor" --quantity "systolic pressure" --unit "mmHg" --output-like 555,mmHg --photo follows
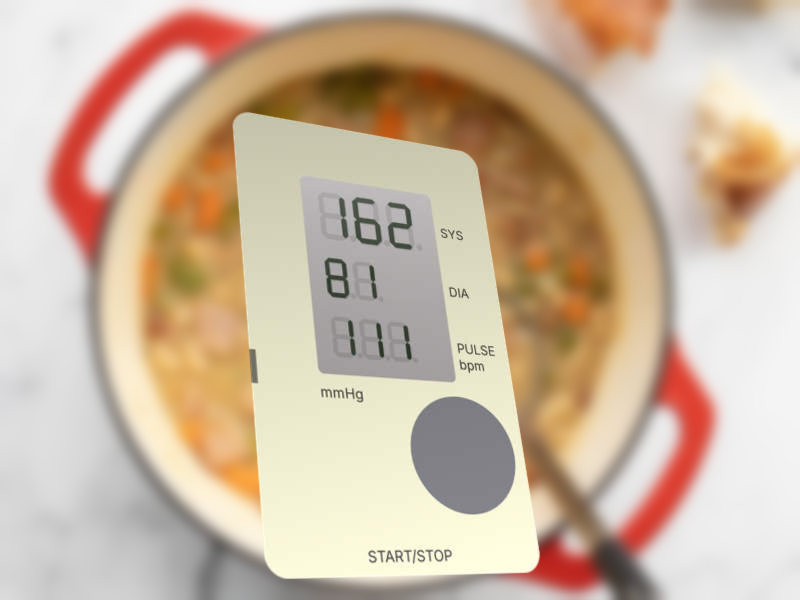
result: 162,mmHg
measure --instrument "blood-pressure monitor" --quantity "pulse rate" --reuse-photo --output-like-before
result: 111,bpm
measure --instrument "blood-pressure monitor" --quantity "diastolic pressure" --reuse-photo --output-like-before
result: 81,mmHg
